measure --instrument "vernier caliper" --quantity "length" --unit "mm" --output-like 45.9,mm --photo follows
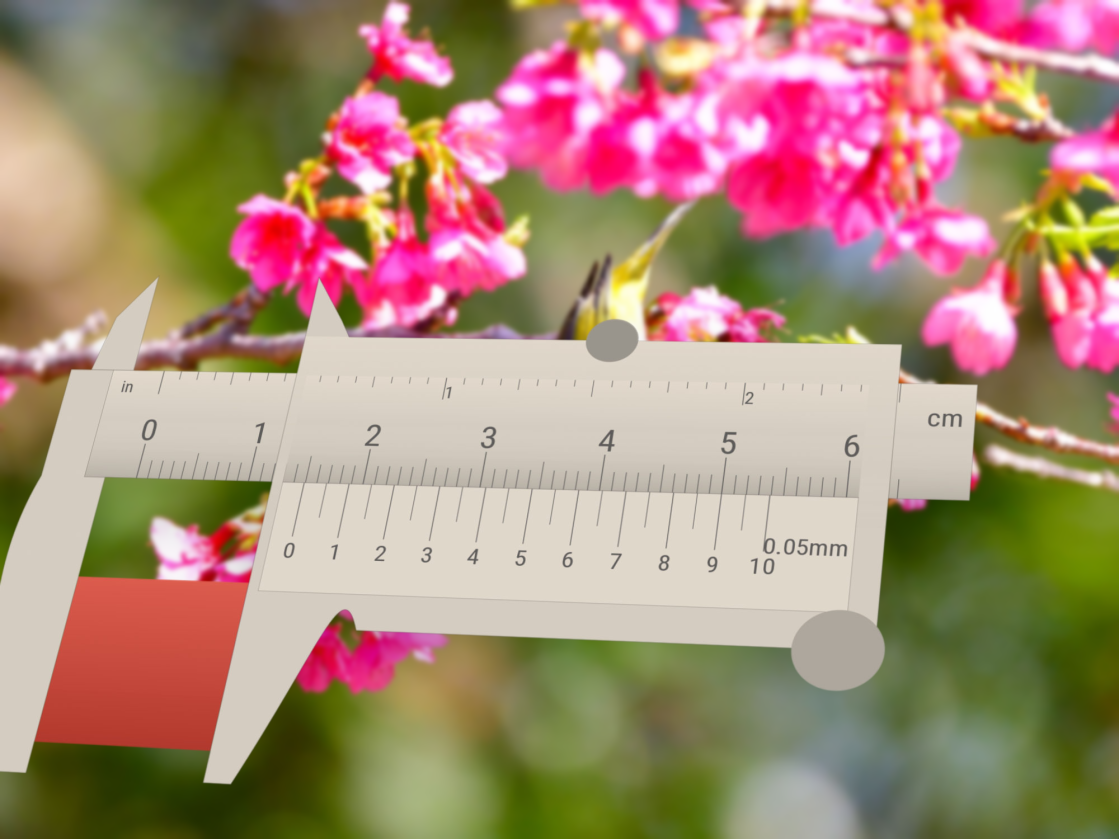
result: 14.9,mm
